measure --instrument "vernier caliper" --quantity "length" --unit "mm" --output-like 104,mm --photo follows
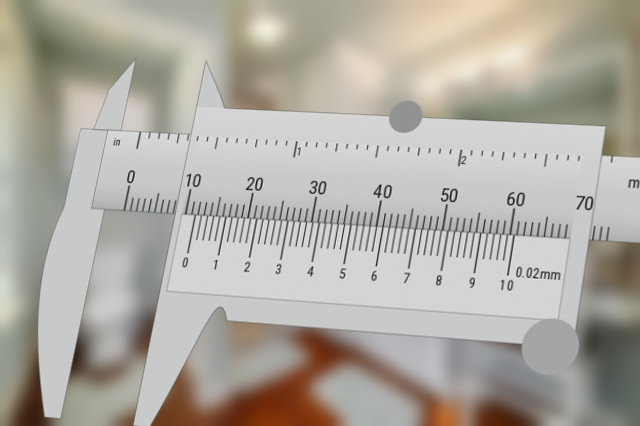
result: 11.6,mm
